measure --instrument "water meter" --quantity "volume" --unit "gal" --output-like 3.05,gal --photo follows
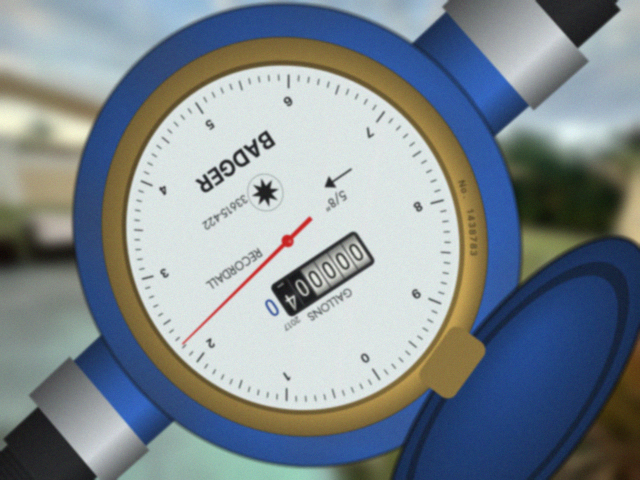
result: 42.2,gal
